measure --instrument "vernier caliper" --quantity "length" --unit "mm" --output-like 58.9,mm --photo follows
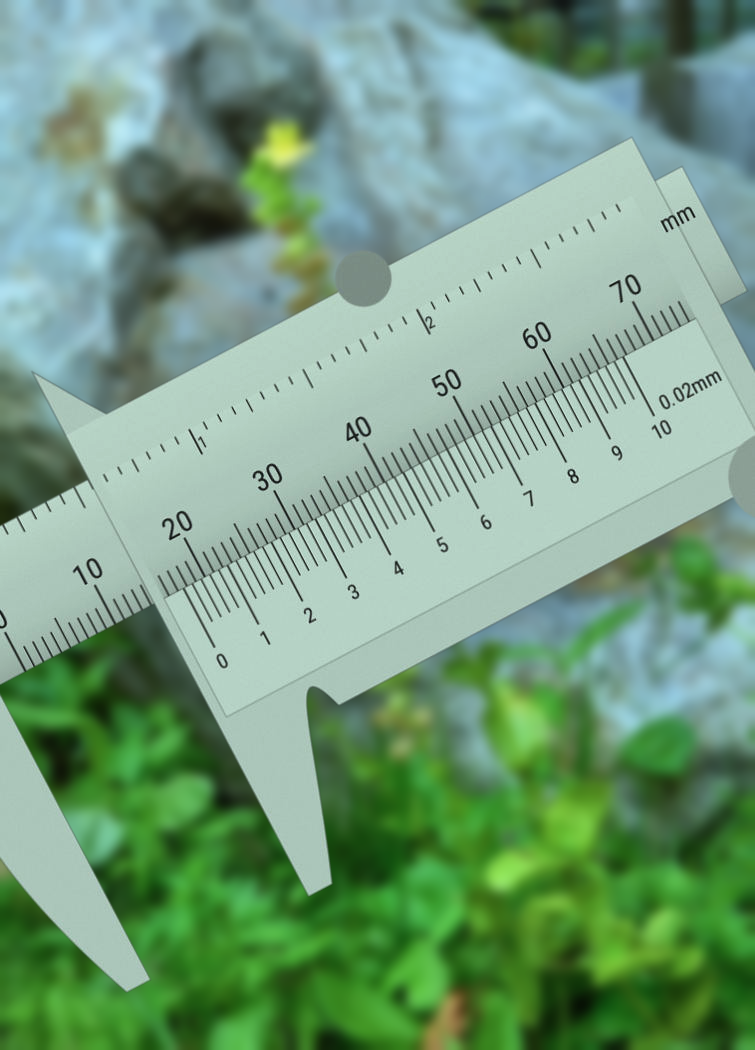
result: 17.6,mm
